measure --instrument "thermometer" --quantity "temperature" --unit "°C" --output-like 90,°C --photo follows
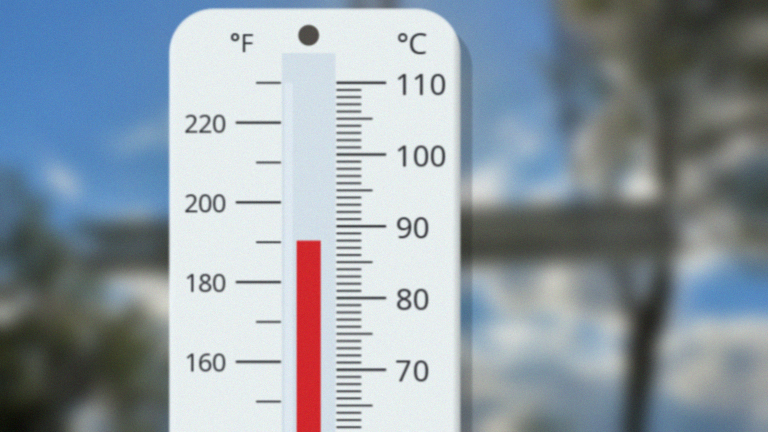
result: 88,°C
